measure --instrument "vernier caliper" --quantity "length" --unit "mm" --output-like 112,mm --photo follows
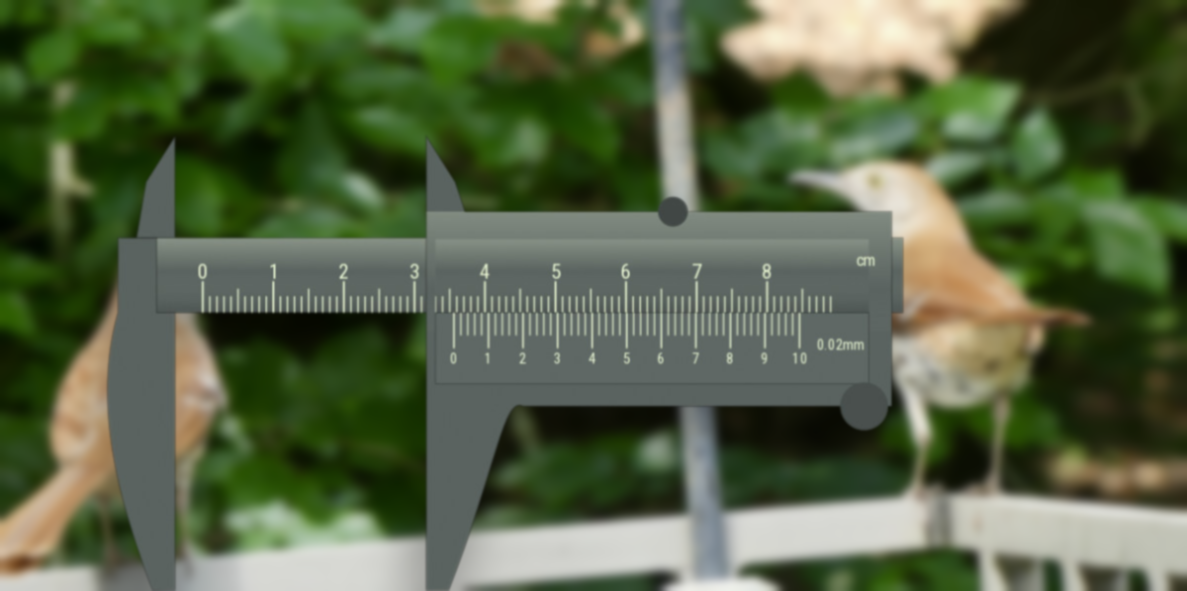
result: 35.6,mm
